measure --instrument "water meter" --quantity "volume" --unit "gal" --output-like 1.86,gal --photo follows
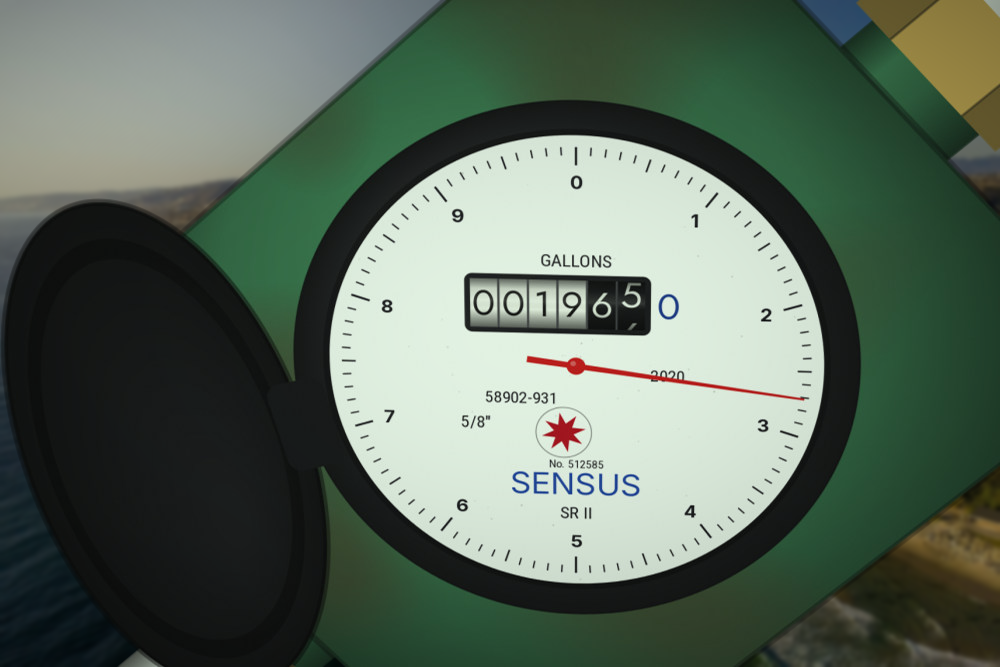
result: 19652.7,gal
